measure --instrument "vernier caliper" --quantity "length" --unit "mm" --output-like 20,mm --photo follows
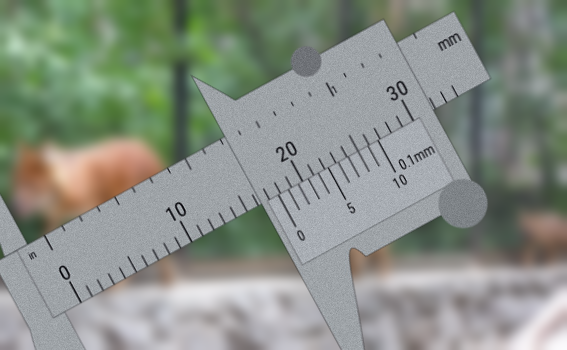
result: 17.8,mm
